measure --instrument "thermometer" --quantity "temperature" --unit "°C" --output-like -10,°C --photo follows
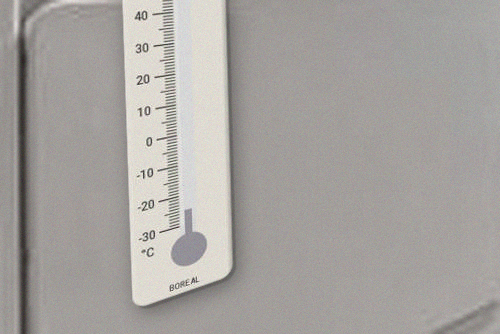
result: -25,°C
